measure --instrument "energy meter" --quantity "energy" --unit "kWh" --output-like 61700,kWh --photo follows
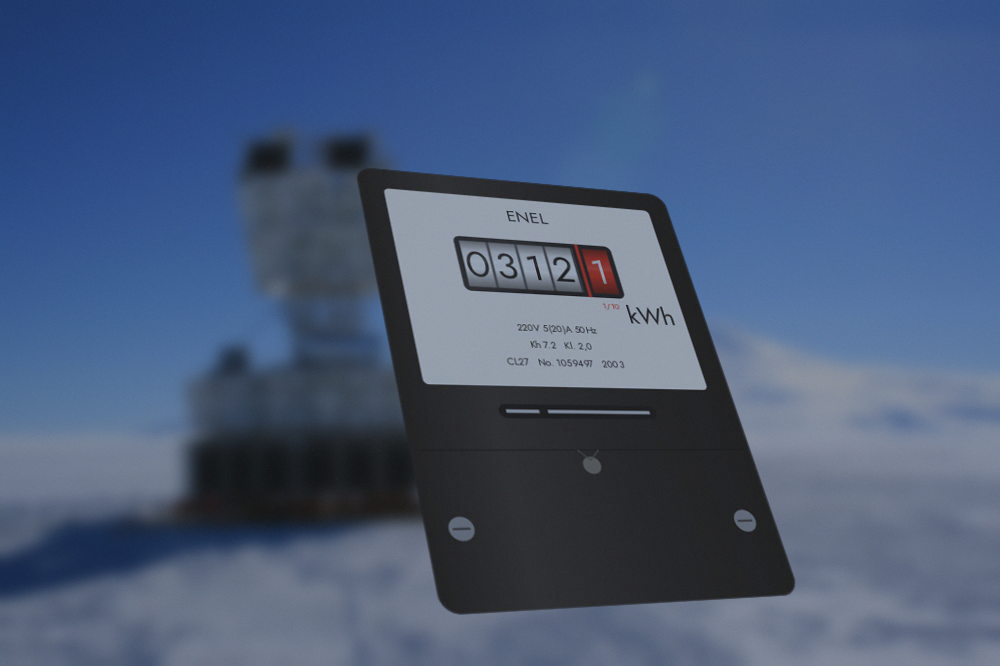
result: 312.1,kWh
